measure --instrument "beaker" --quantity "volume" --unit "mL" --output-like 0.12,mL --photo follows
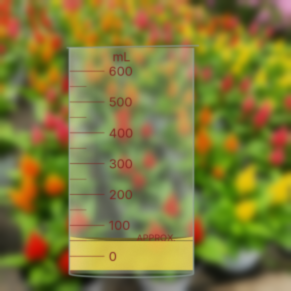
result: 50,mL
